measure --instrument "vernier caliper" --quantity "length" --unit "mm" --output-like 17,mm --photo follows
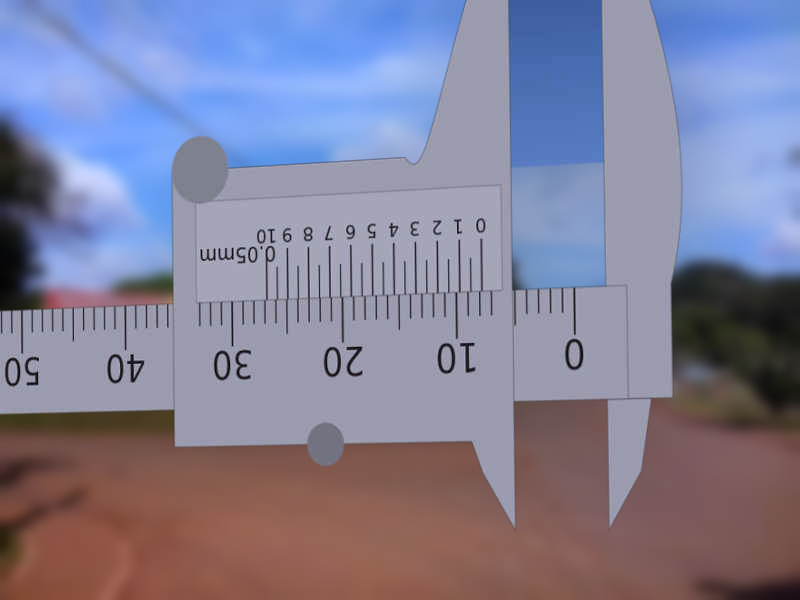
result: 7.8,mm
